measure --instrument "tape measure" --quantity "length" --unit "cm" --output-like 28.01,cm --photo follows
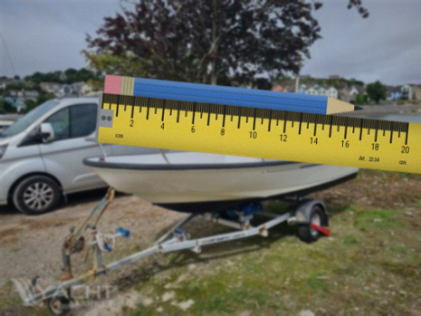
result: 17,cm
